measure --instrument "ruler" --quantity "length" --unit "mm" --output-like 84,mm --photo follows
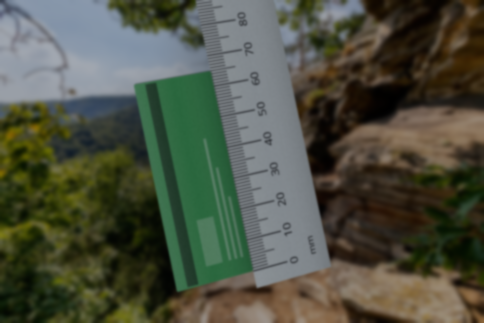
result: 65,mm
